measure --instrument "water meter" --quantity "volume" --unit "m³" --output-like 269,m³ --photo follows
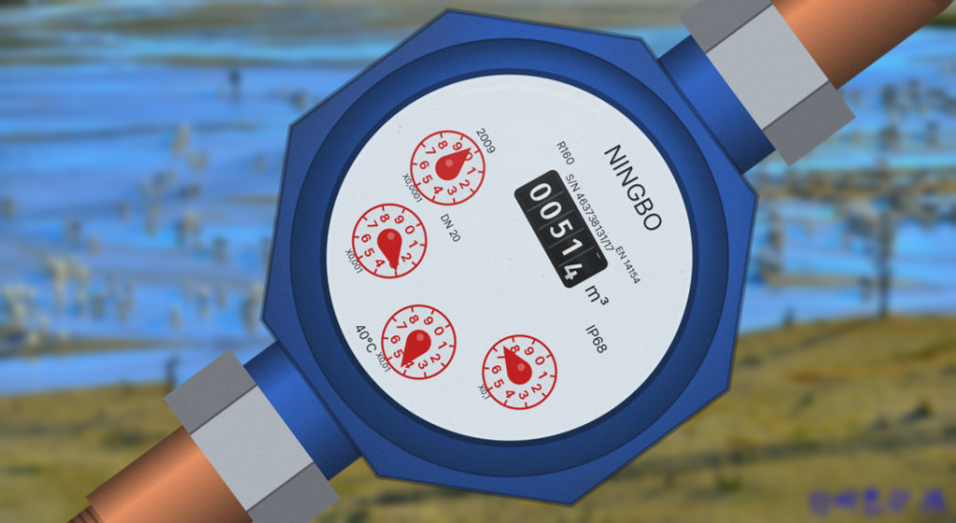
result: 513.7429,m³
